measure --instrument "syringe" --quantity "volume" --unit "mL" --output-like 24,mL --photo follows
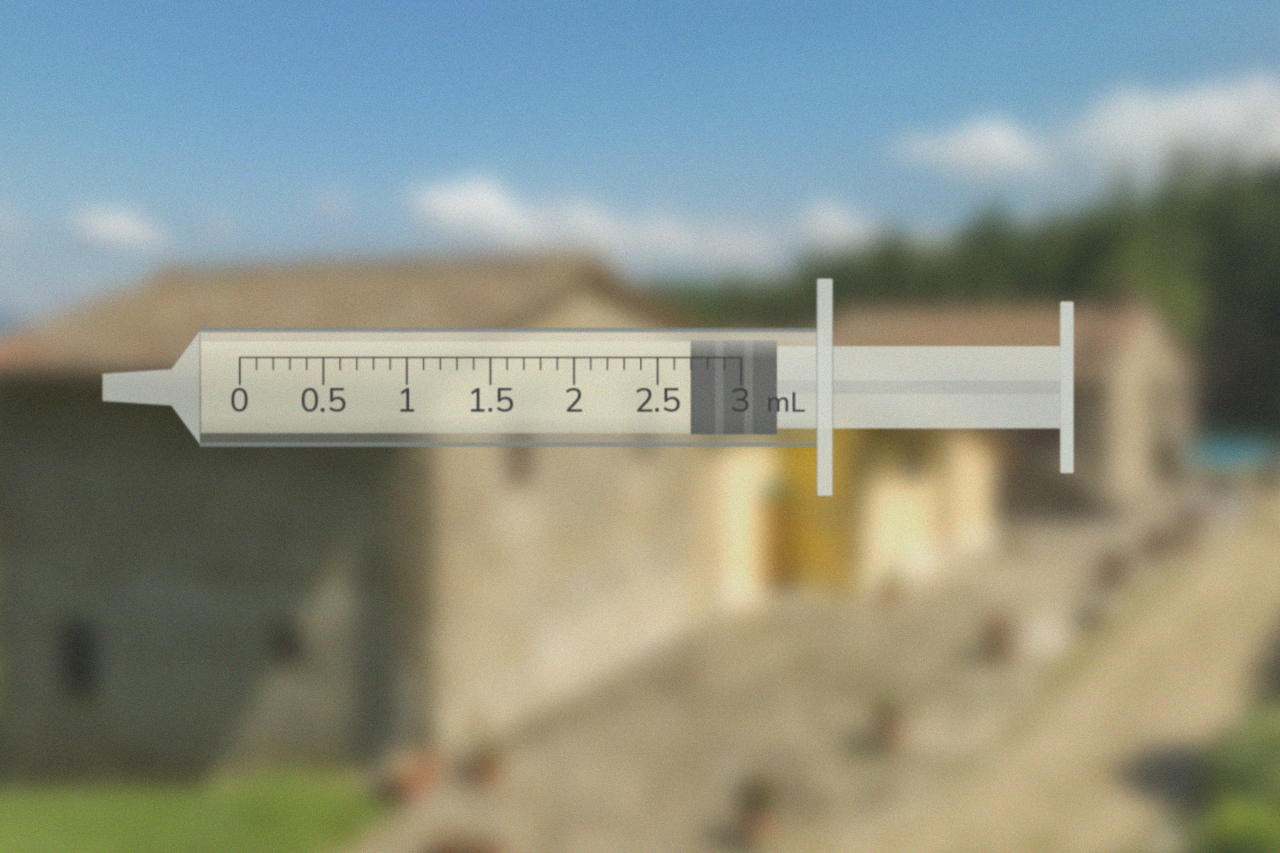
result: 2.7,mL
